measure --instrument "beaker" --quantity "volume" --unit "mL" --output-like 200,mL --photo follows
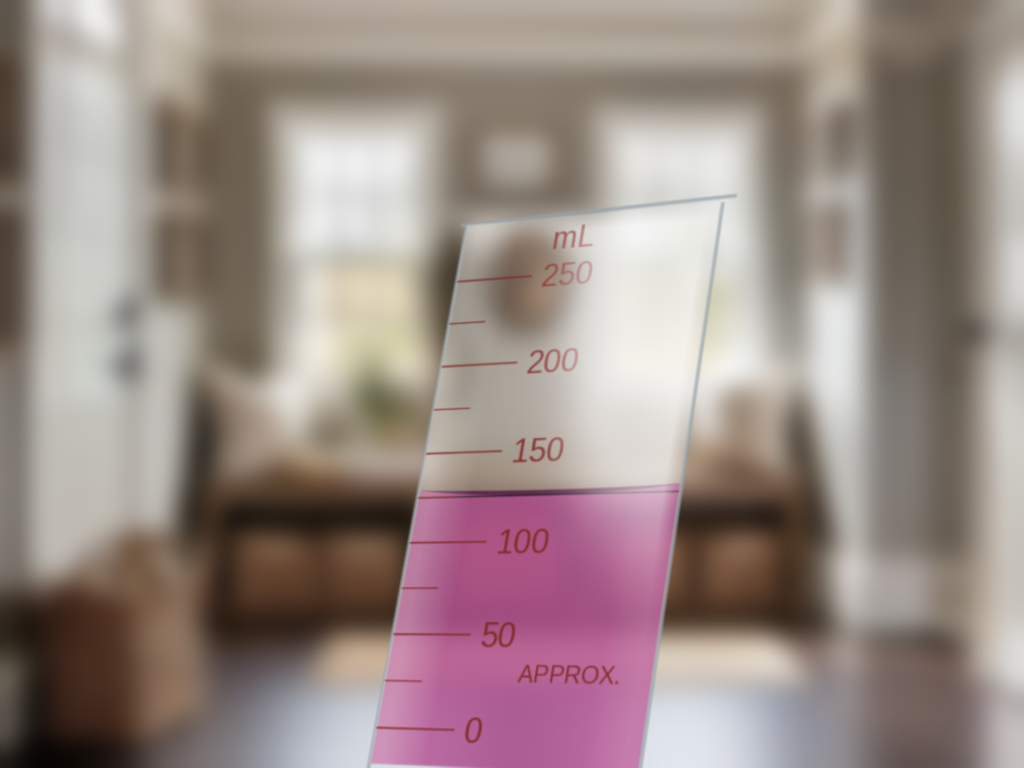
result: 125,mL
